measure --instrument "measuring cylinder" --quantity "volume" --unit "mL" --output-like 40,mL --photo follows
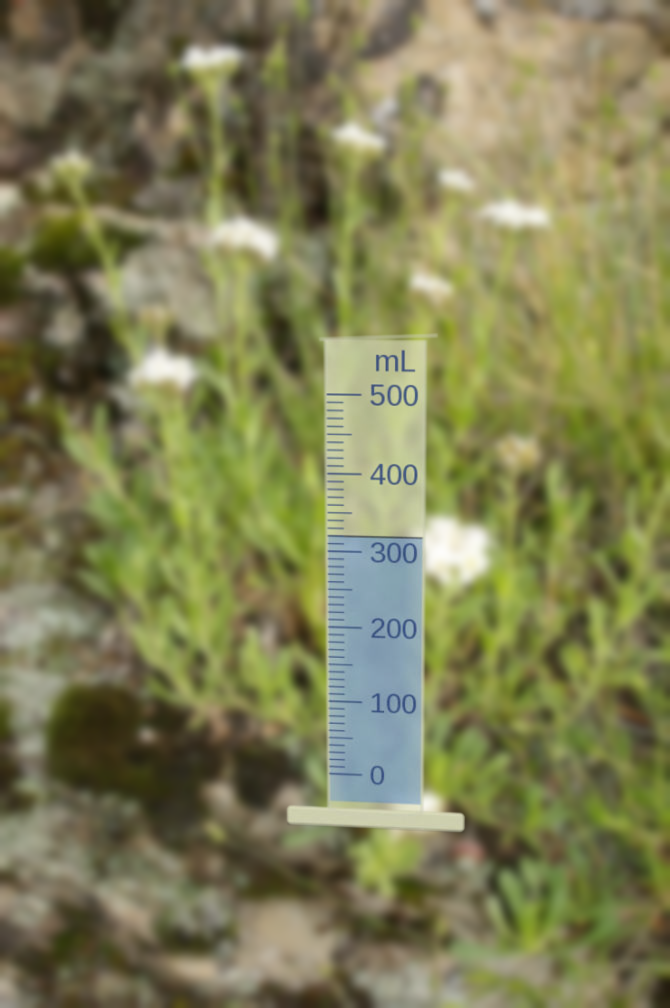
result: 320,mL
